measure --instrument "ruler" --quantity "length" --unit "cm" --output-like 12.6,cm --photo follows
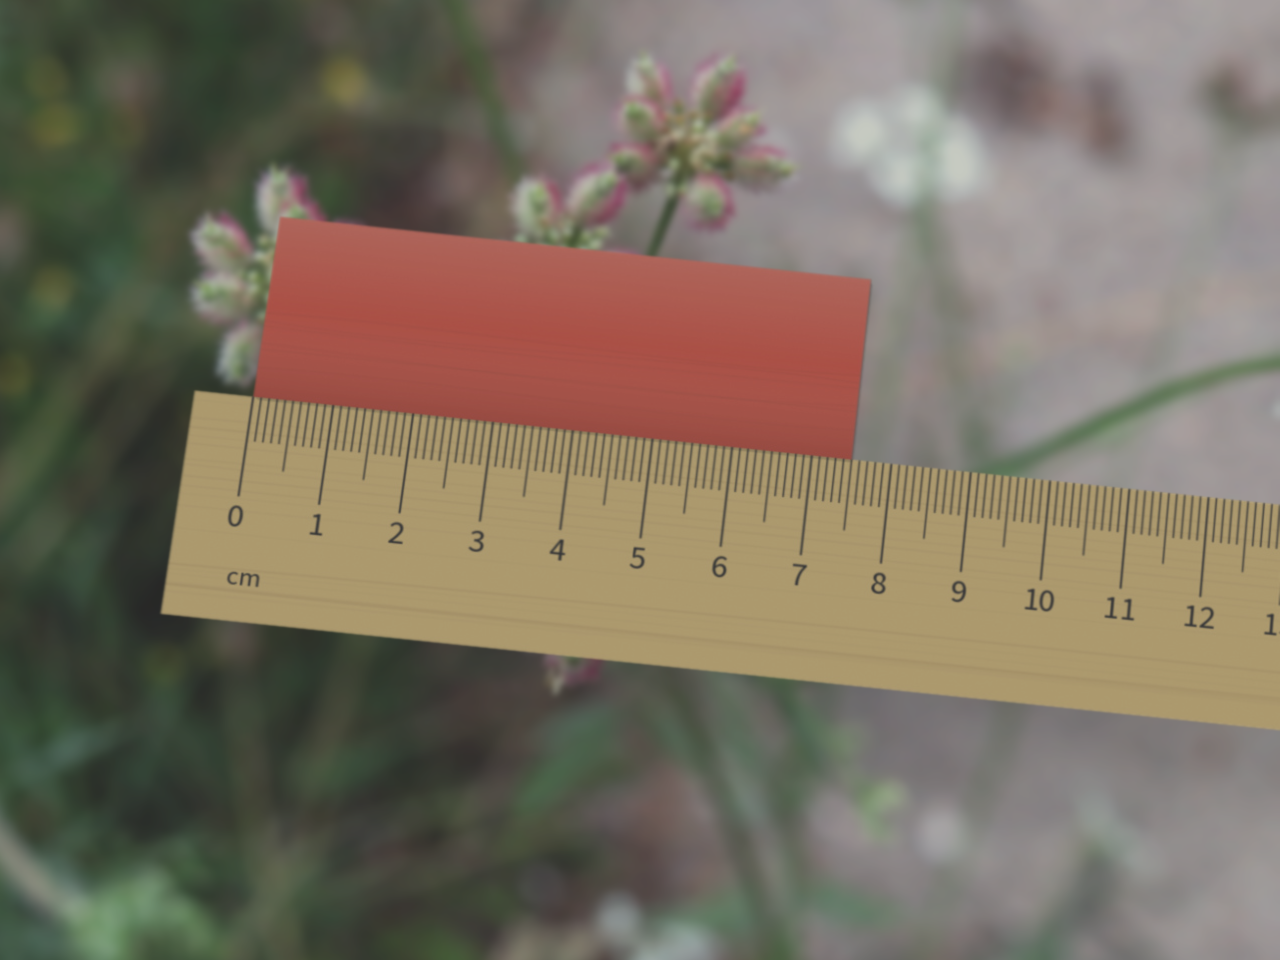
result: 7.5,cm
